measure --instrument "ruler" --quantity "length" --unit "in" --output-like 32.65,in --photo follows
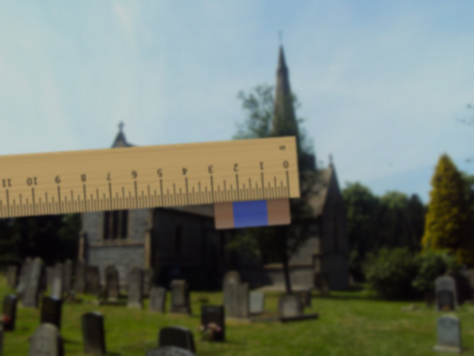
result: 3,in
